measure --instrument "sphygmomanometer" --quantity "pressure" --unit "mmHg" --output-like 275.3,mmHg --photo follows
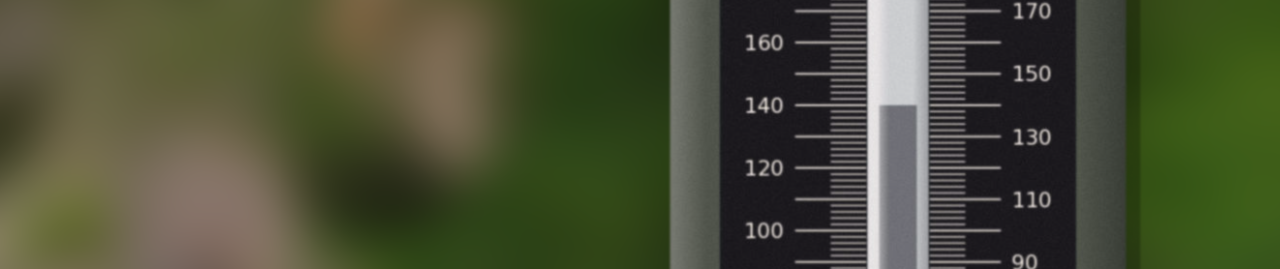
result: 140,mmHg
